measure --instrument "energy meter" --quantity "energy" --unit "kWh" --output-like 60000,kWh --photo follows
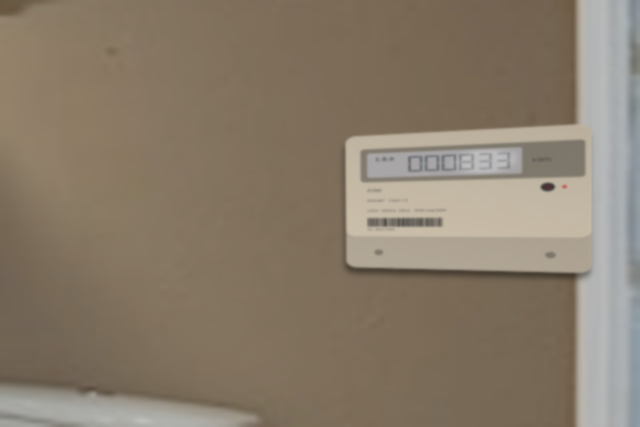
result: 833,kWh
